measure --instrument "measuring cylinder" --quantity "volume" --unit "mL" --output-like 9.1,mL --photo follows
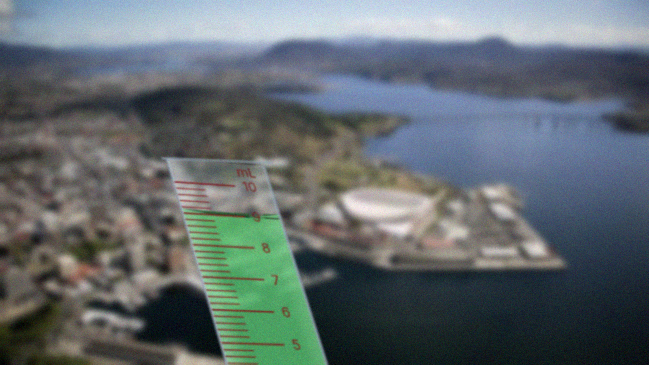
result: 9,mL
